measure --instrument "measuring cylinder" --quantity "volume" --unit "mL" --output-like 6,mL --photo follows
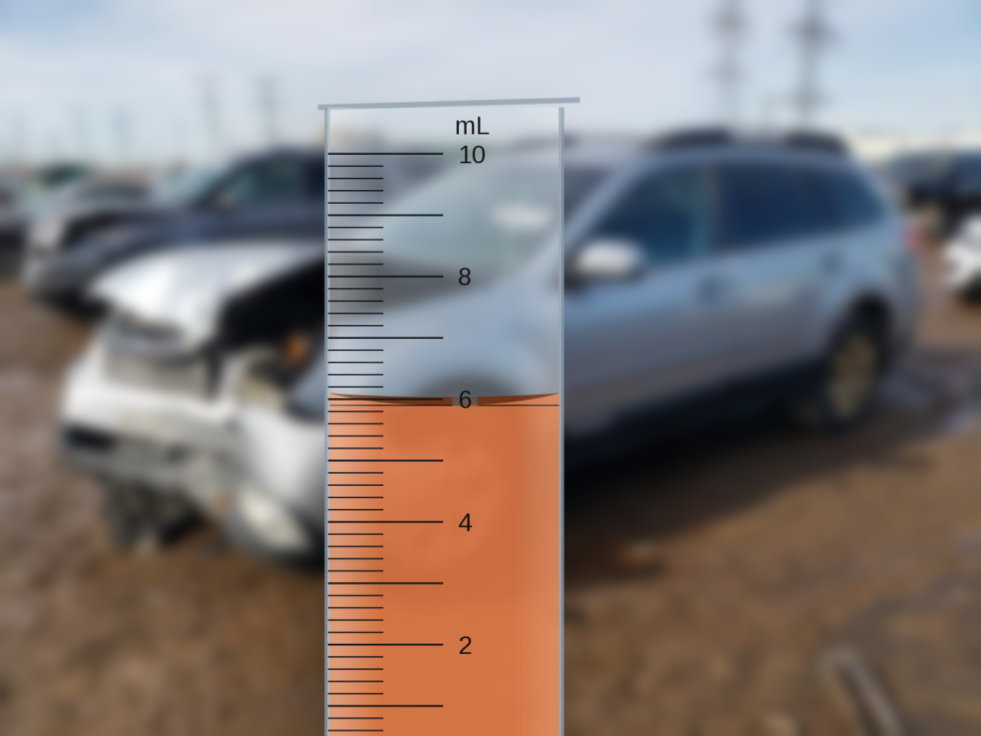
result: 5.9,mL
